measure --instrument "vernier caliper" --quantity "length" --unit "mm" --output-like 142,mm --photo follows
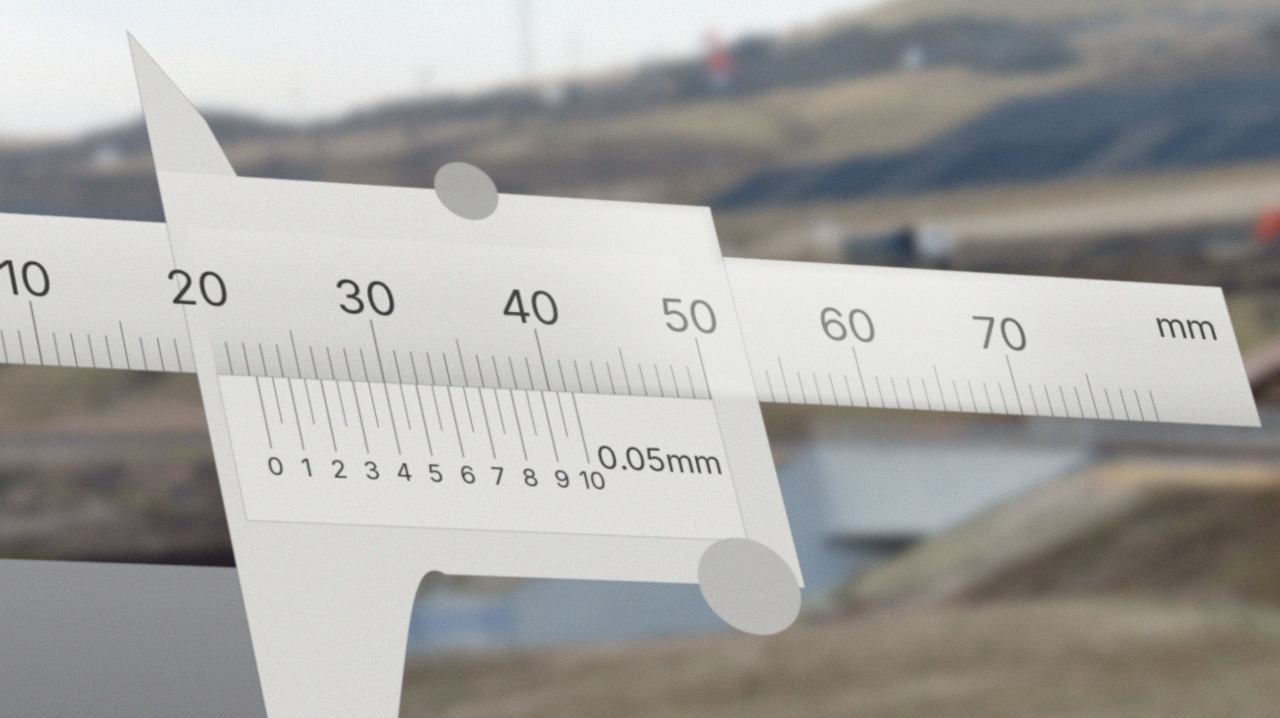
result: 22.4,mm
